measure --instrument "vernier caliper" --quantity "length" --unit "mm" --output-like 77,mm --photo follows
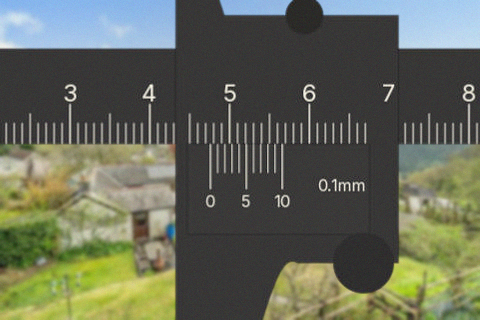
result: 47.6,mm
